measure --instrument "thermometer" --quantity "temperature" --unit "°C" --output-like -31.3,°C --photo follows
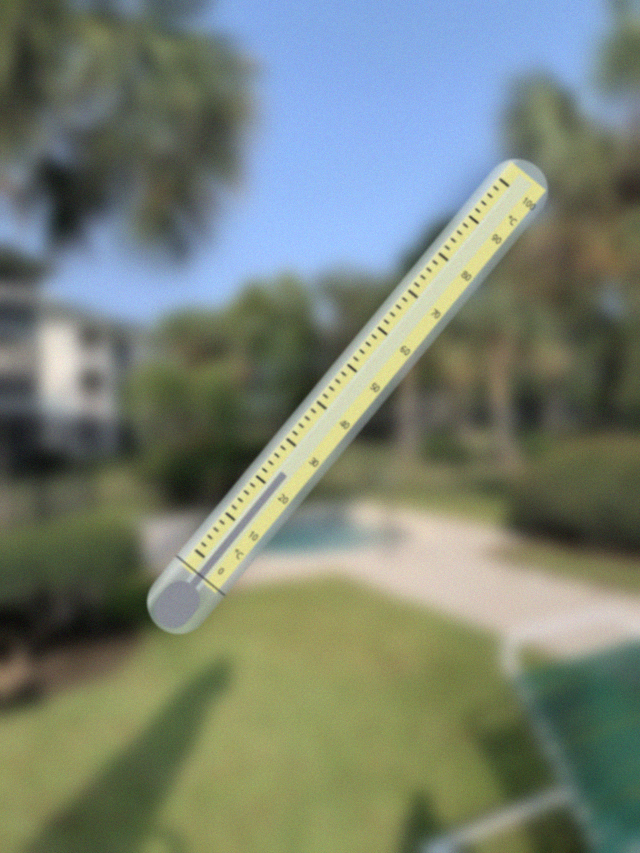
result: 24,°C
